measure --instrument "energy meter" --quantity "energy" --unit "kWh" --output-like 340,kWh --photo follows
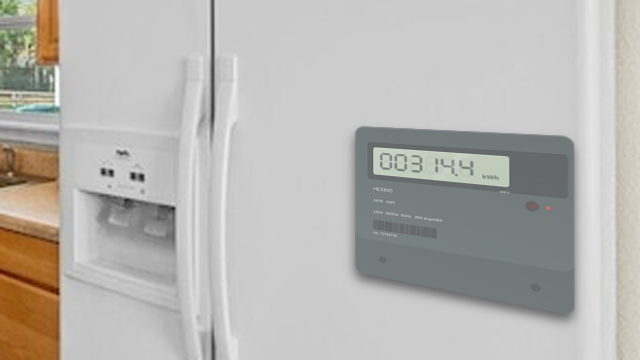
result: 314.4,kWh
